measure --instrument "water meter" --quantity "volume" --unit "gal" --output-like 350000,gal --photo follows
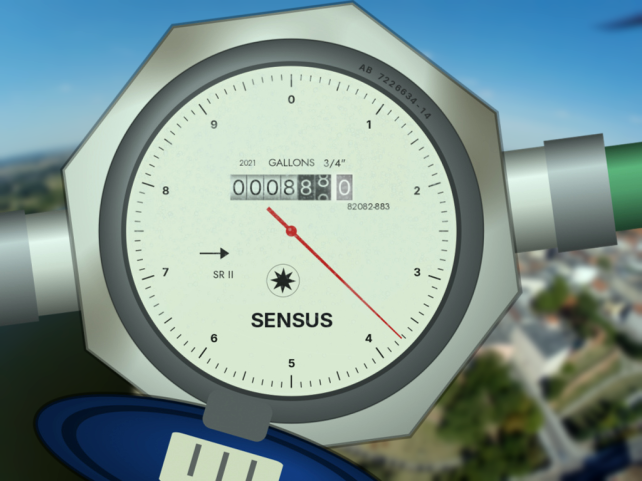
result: 8883.7,gal
